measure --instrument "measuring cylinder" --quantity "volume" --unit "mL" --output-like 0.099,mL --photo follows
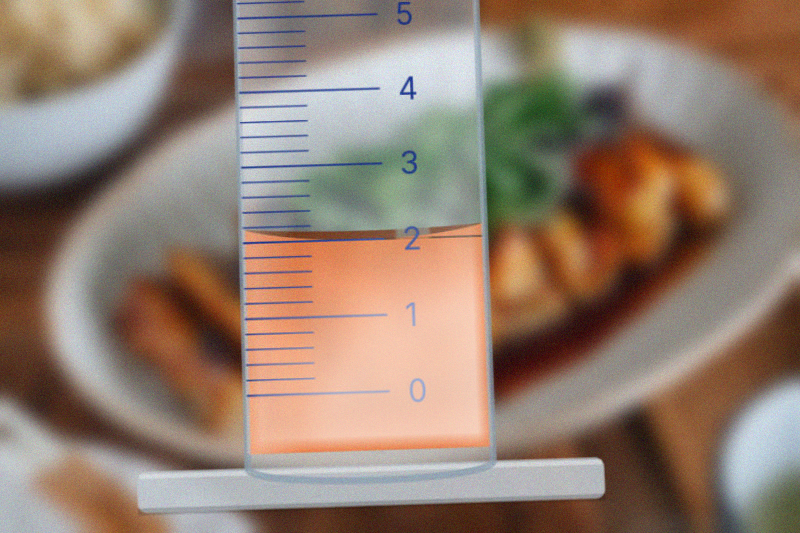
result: 2,mL
